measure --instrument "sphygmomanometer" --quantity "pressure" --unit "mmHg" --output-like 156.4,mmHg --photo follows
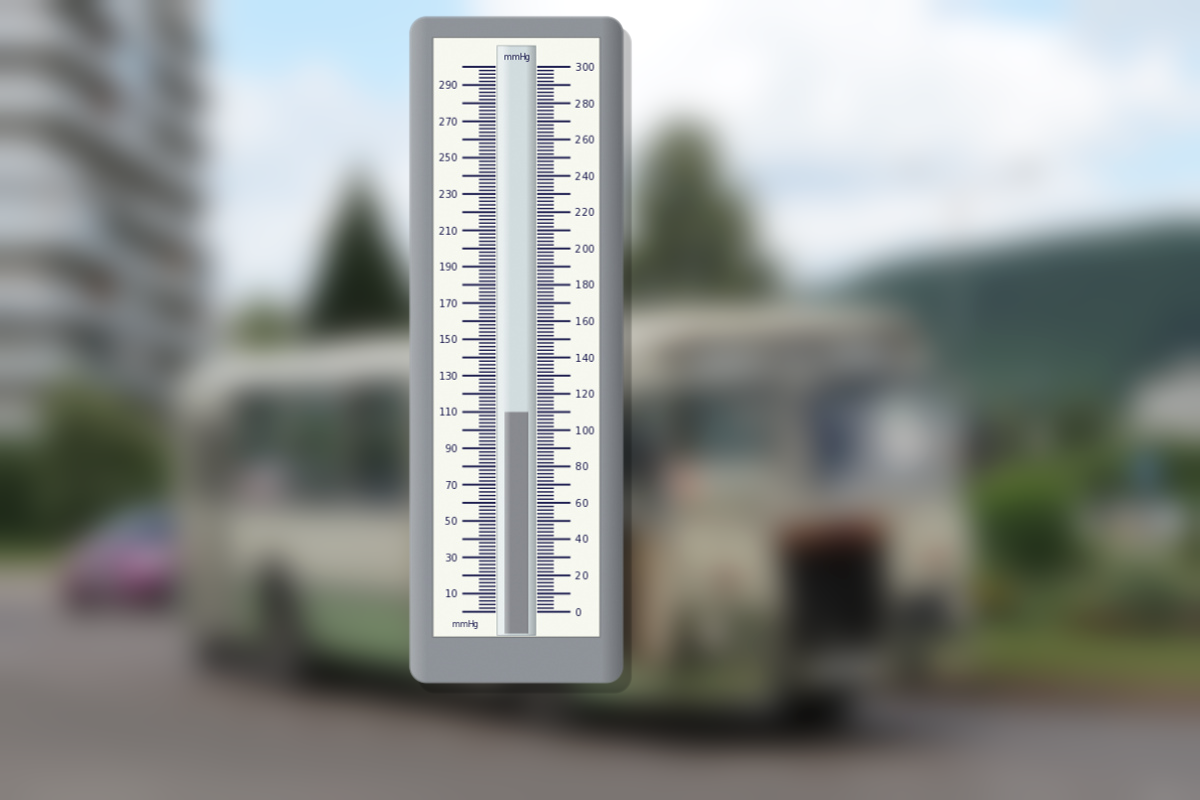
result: 110,mmHg
